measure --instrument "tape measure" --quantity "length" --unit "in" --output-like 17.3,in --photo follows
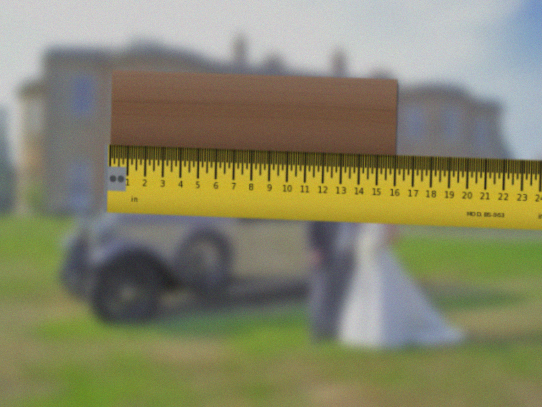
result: 16,in
